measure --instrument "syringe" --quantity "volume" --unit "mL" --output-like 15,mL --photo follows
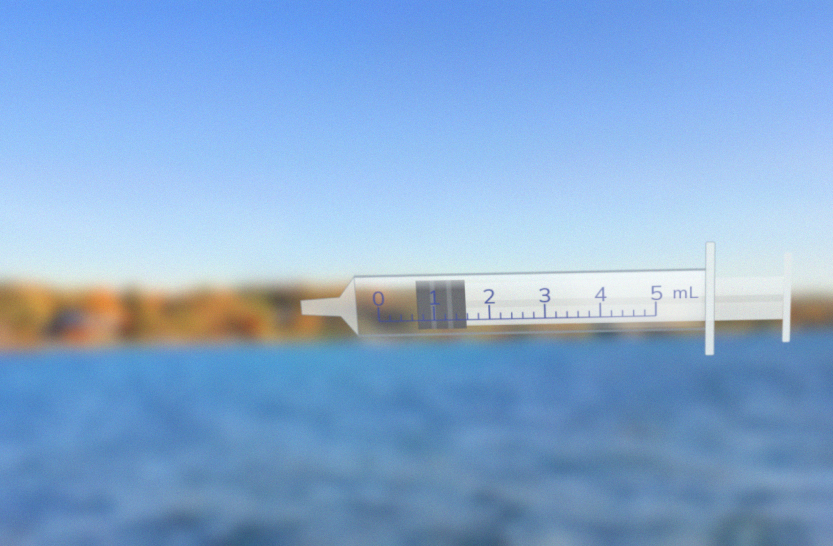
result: 0.7,mL
